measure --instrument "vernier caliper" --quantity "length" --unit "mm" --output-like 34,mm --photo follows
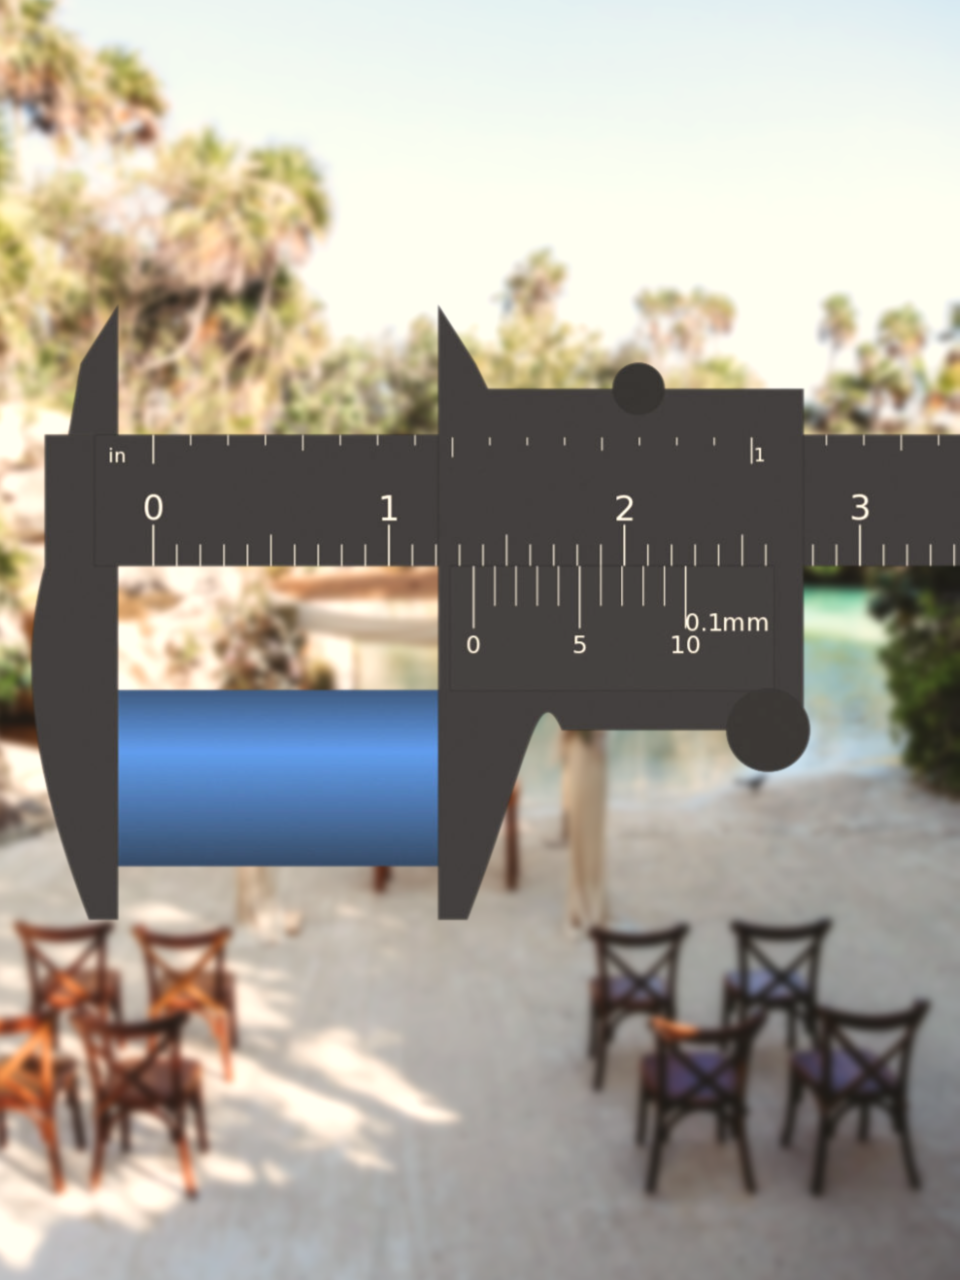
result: 13.6,mm
